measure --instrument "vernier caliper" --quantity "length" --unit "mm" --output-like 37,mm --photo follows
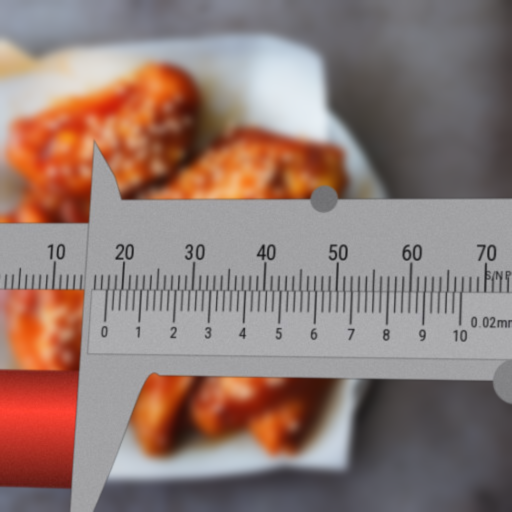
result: 17.8,mm
